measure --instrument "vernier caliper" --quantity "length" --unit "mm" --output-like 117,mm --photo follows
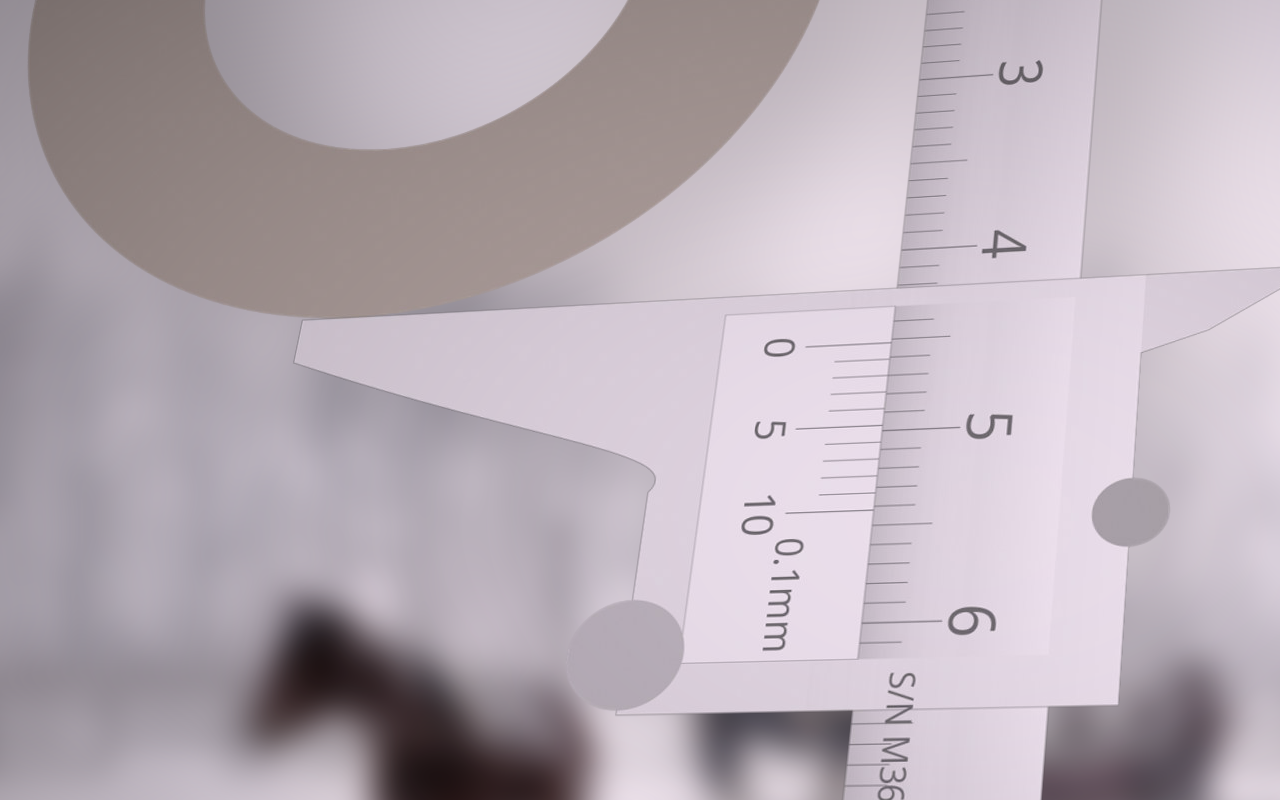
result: 45.2,mm
